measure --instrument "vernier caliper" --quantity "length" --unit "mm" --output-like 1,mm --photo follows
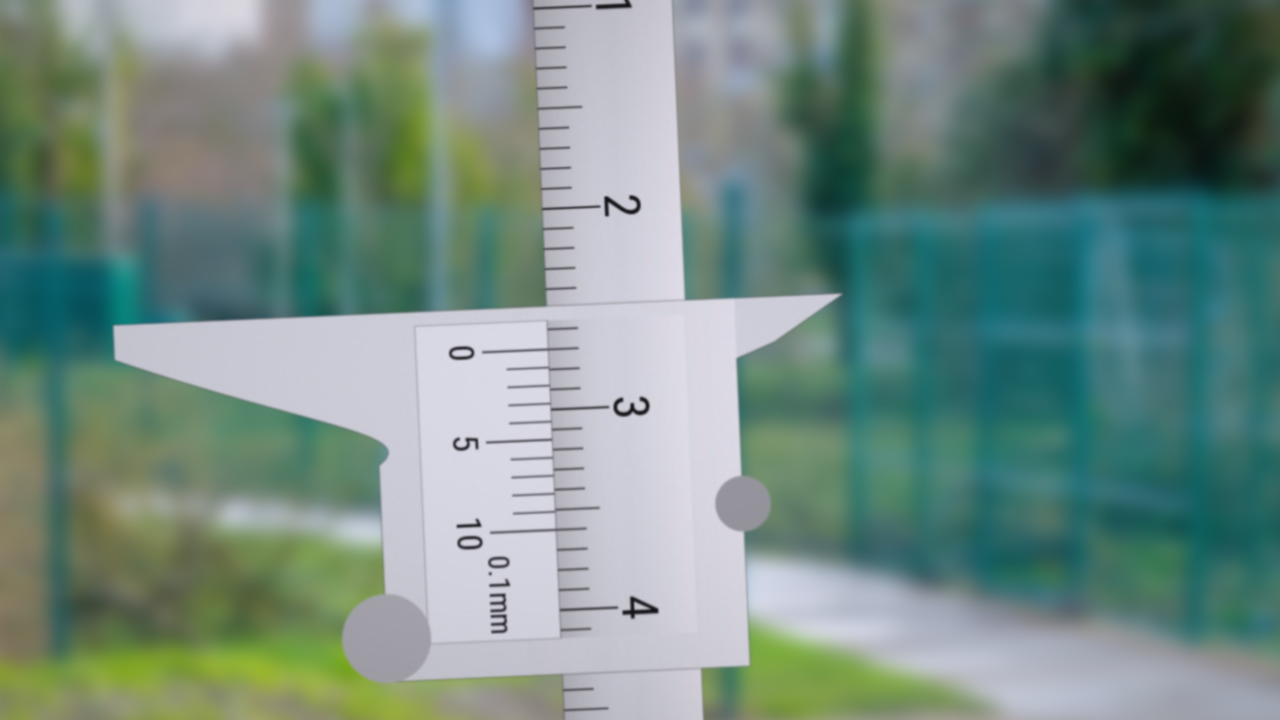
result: 27.0,mm
